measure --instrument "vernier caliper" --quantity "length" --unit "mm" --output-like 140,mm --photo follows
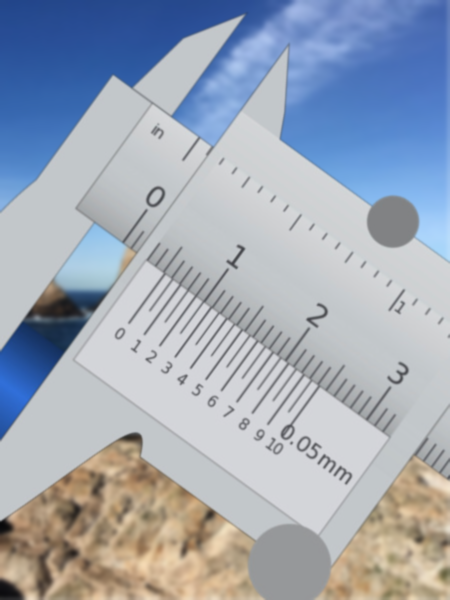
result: 5.2,mm
